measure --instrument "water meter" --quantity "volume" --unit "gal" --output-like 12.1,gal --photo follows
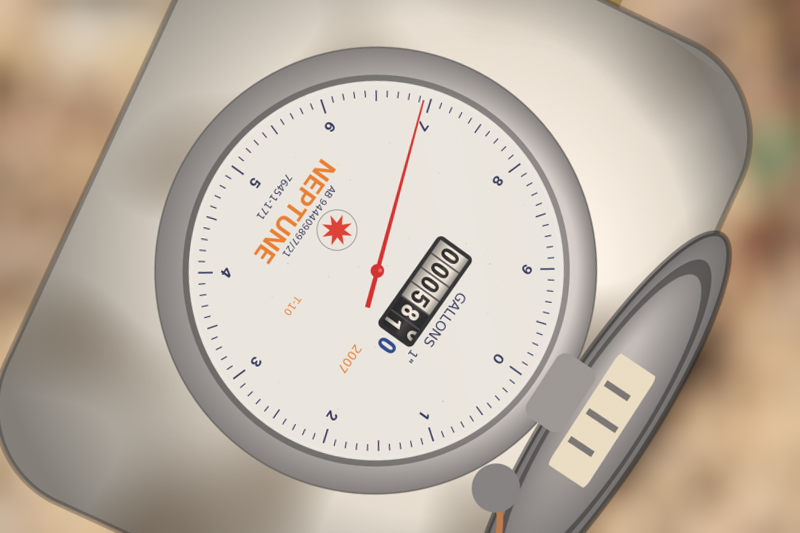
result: 5806.9,gal
